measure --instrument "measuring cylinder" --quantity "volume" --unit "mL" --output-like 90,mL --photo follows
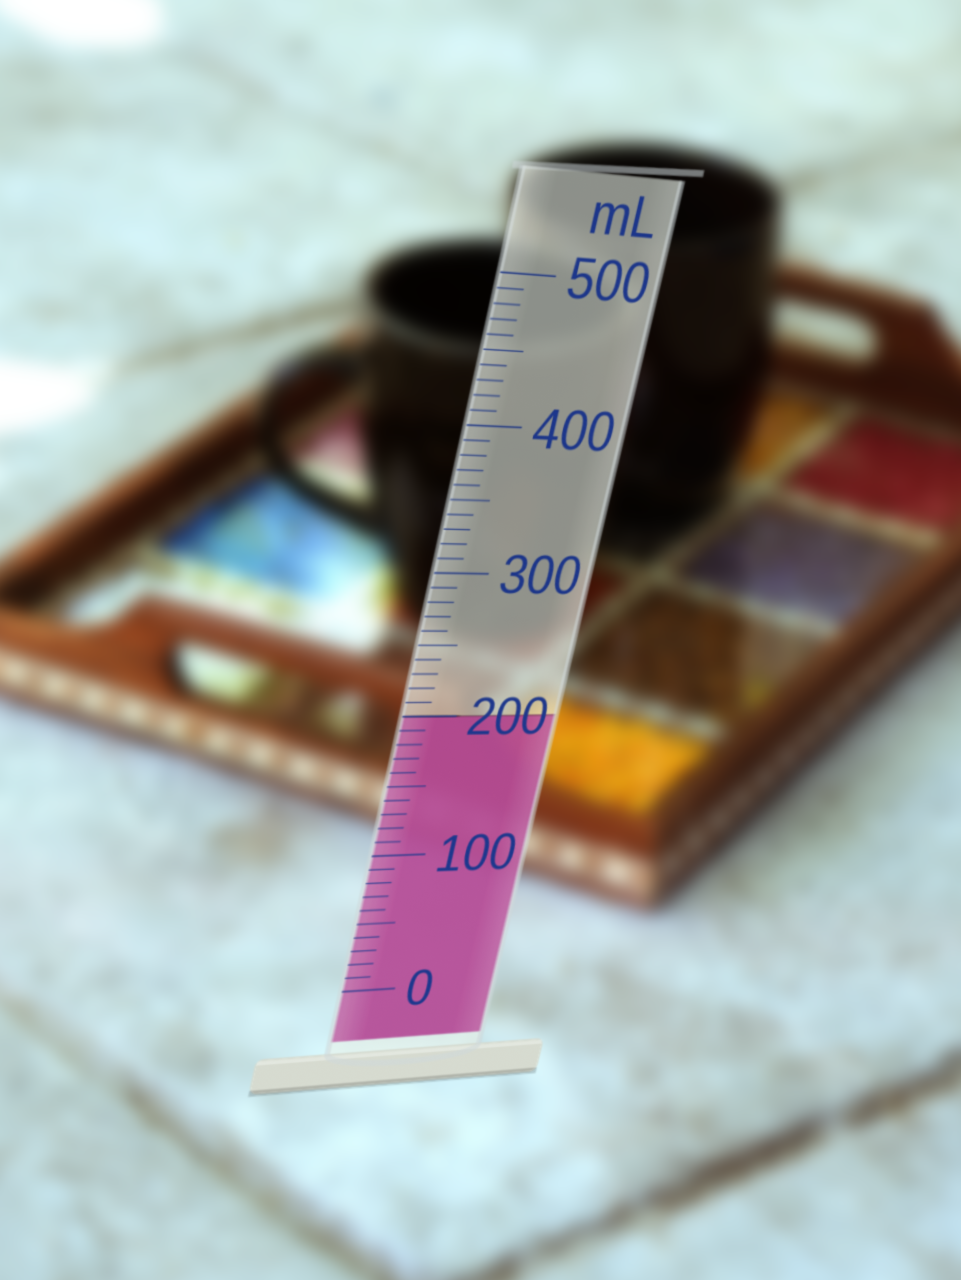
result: 200,mL
